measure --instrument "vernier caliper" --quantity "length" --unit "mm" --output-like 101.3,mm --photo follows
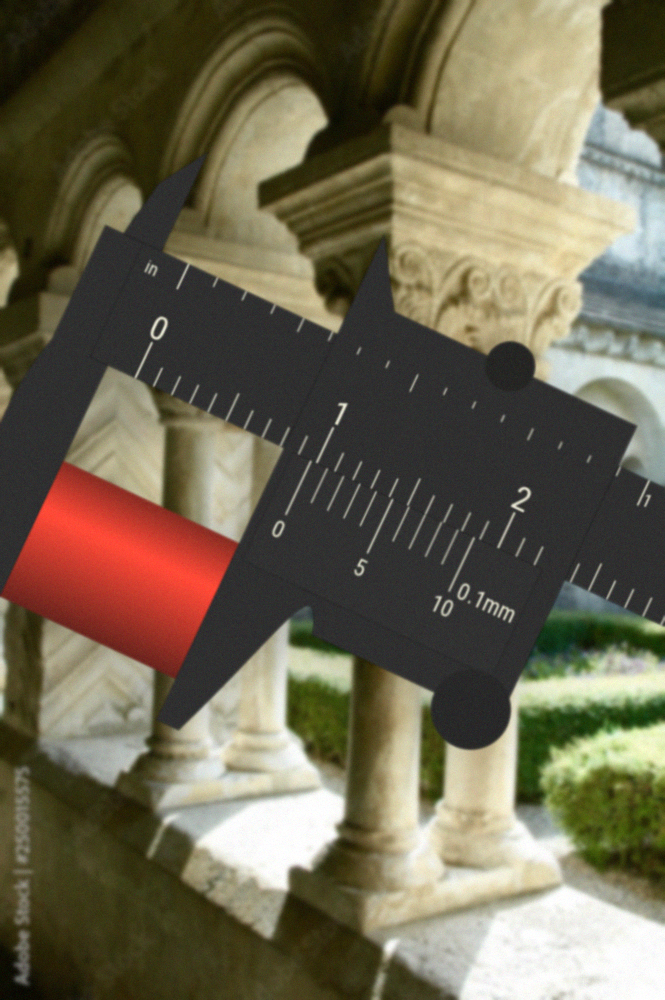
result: 9.7,mm
